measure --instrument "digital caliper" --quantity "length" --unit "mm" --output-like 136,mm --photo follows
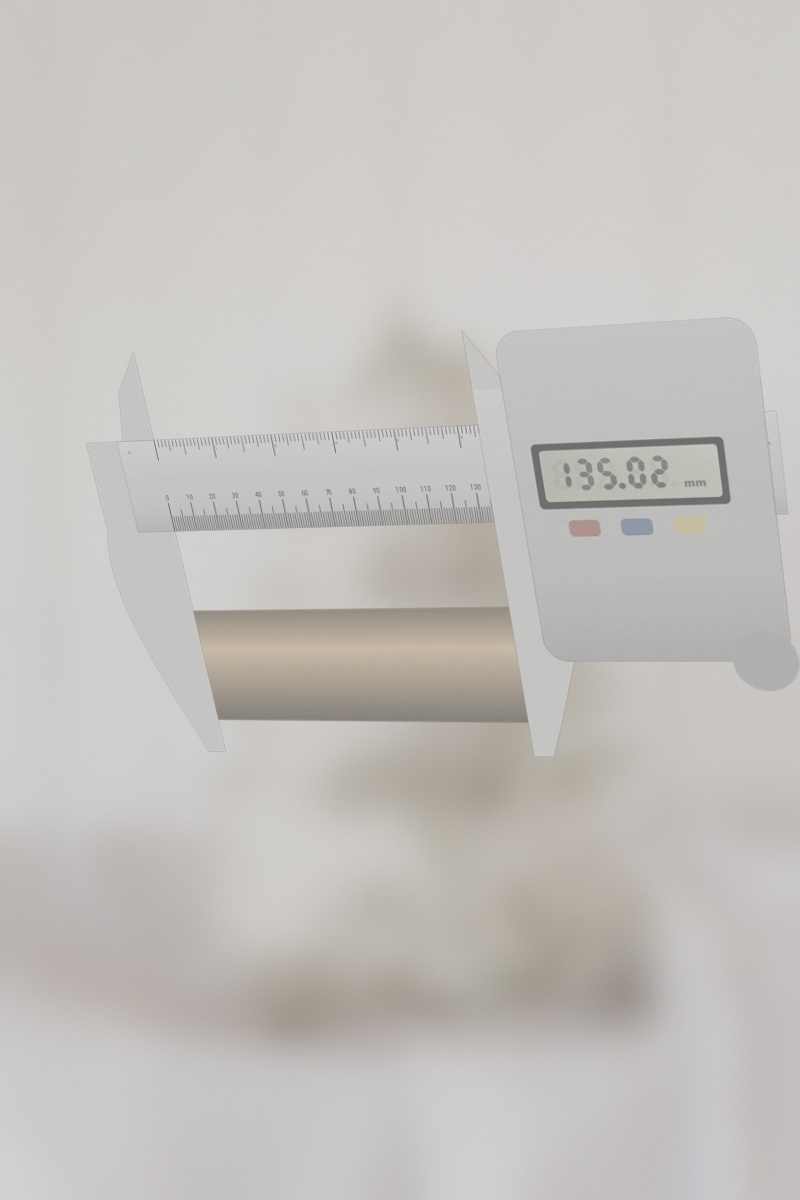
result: 135.02,mm
